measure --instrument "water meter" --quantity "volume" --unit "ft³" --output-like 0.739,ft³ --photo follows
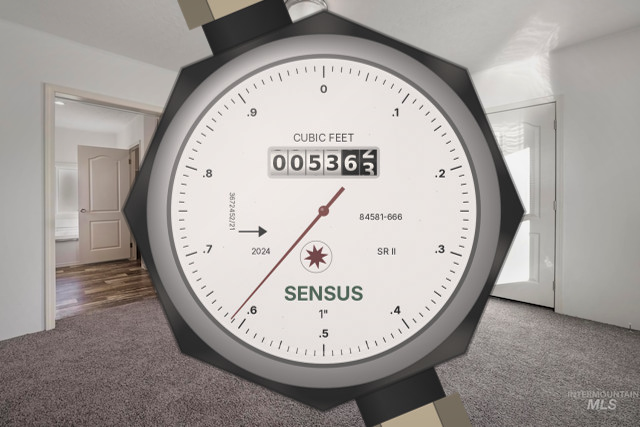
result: 5362.61,ft³
